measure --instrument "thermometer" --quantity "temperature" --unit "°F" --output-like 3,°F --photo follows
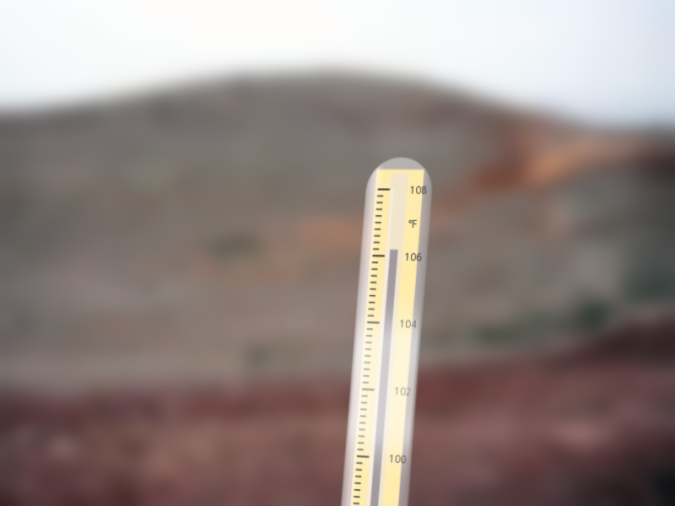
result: 106.2,°F
